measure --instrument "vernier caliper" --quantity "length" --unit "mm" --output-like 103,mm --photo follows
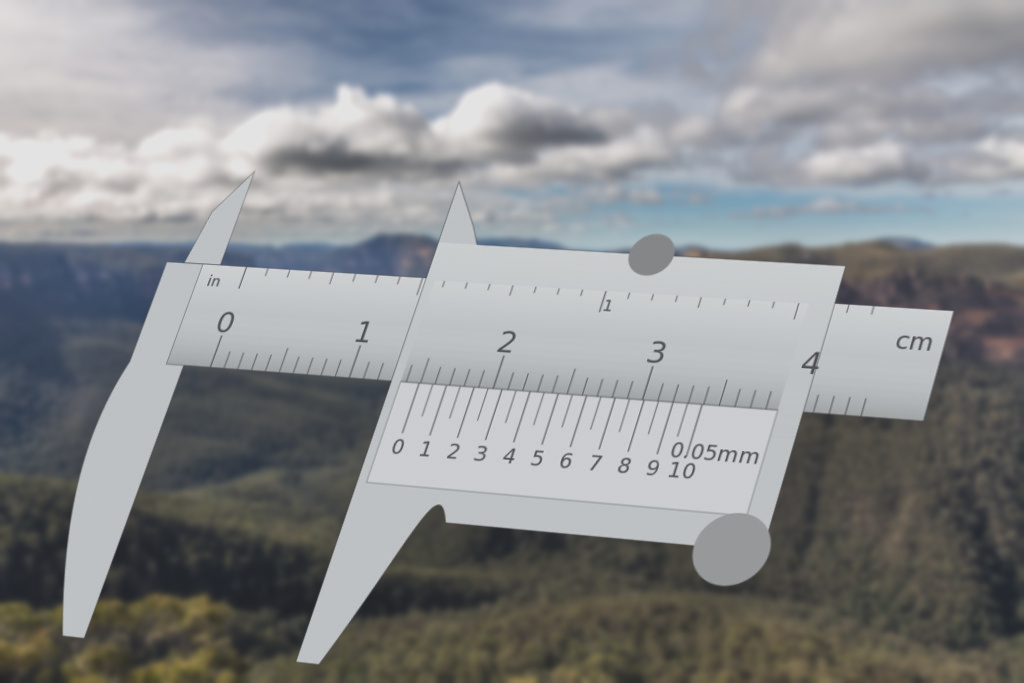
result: 14.9,mm
